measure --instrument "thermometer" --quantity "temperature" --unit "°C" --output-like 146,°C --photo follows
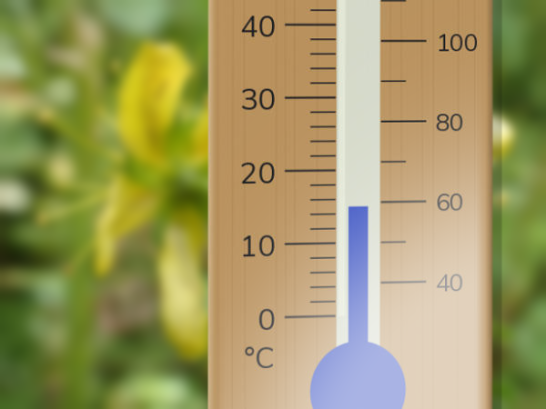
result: 15,°C
